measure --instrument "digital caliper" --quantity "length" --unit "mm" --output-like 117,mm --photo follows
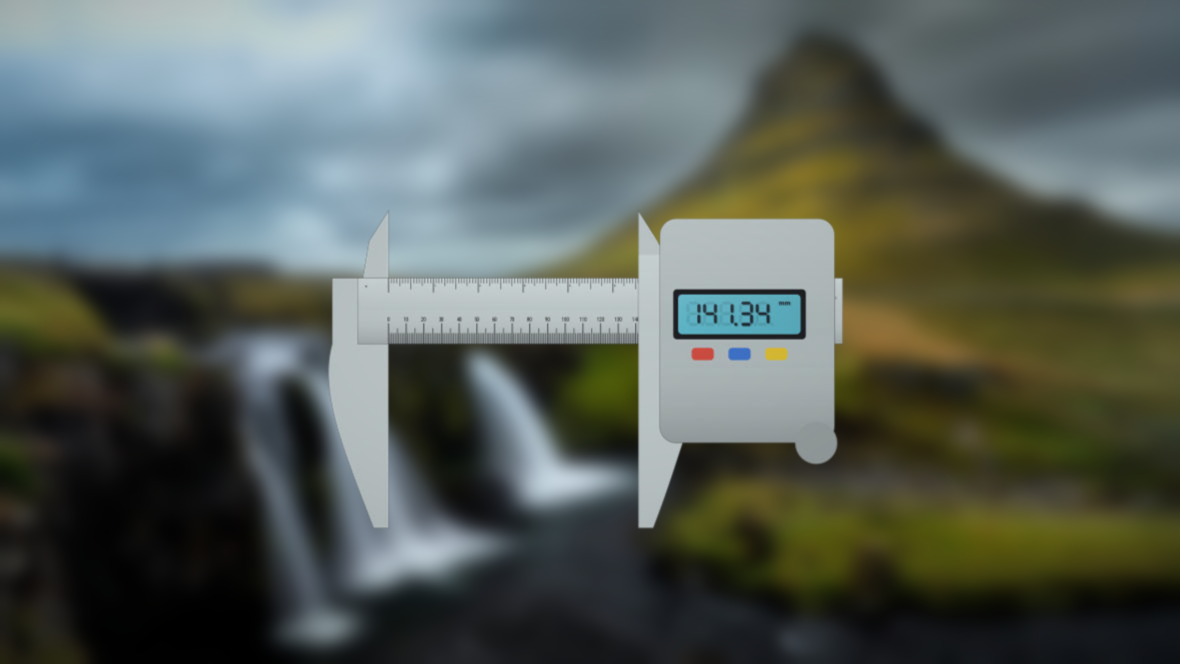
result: 141.34,mm
